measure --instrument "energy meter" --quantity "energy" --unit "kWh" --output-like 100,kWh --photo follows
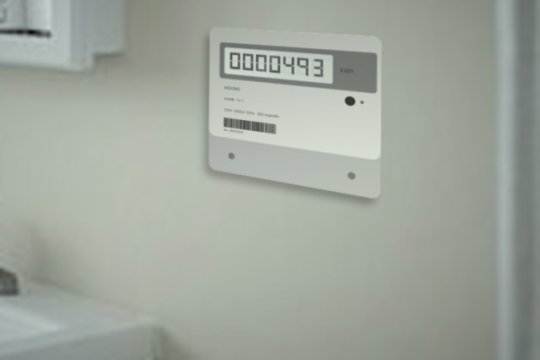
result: 493,kWh
